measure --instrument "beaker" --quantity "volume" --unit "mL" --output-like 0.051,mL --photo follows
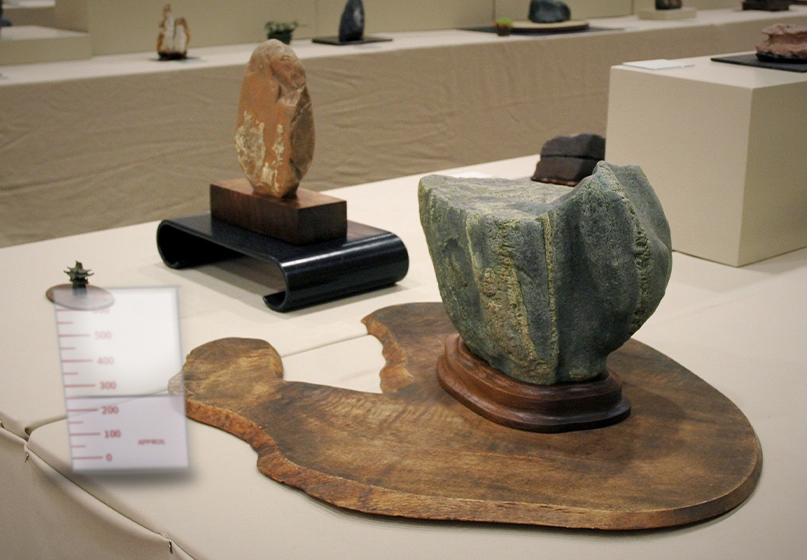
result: 250,mL
